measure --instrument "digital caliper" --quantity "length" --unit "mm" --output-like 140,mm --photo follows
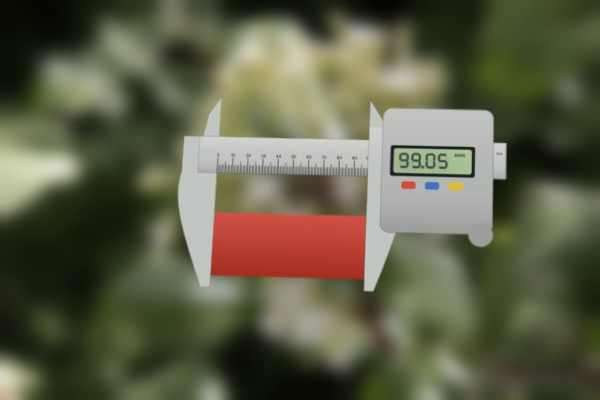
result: 99.05,mm
